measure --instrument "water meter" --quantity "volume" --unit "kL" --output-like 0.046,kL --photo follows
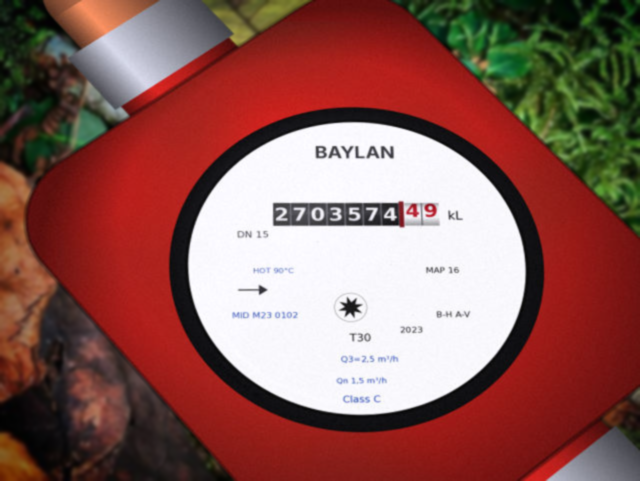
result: 2703574.49,kL
